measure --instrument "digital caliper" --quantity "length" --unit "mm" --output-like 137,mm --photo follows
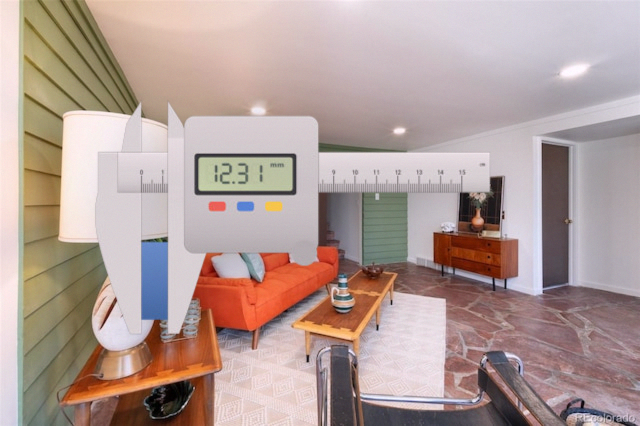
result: 12.31,mm
